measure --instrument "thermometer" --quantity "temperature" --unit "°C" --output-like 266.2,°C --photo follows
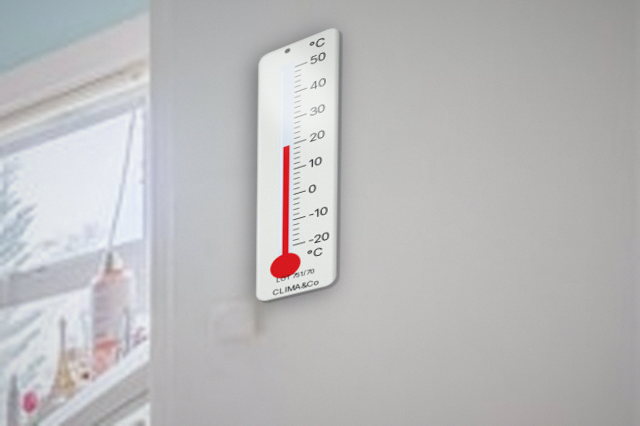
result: 20,°C
